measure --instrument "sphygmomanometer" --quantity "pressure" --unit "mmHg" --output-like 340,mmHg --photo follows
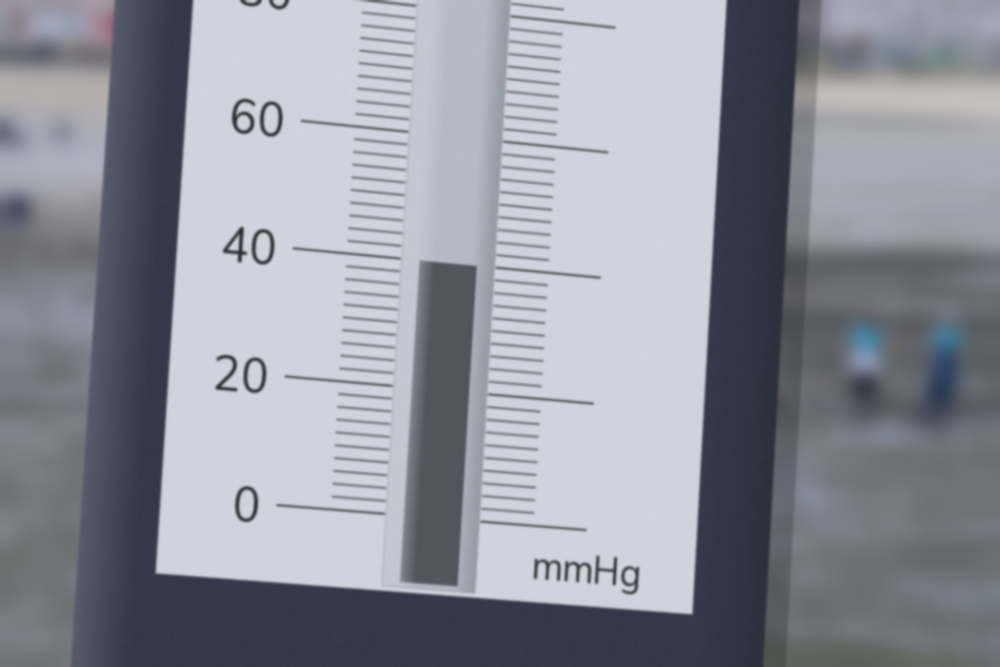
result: 40,mmHg
